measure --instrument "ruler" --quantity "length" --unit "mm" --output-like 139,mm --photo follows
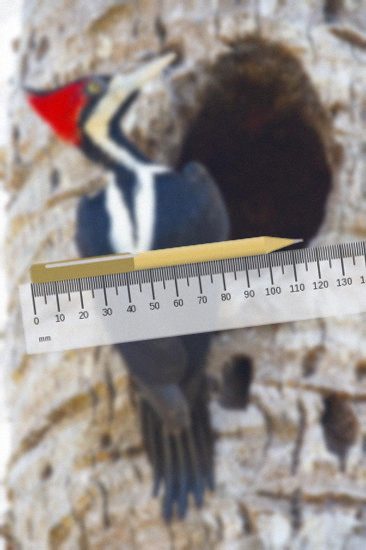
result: 115,mm
